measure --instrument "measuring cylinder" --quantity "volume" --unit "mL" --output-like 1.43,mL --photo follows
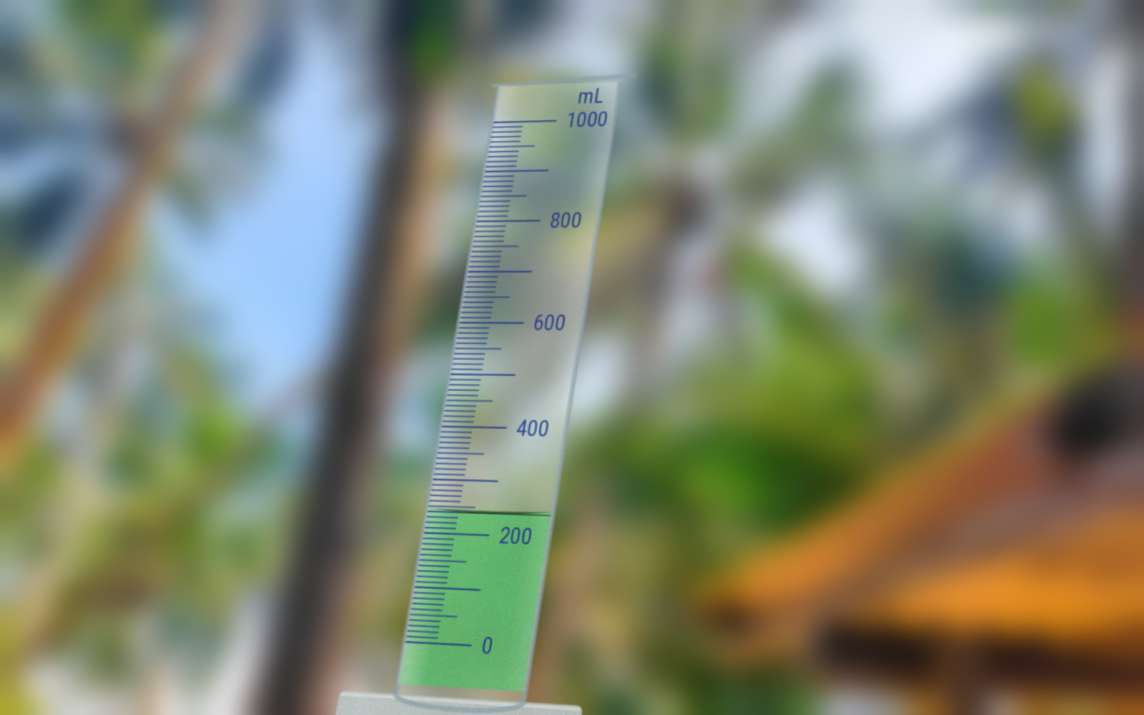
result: 240,mL
